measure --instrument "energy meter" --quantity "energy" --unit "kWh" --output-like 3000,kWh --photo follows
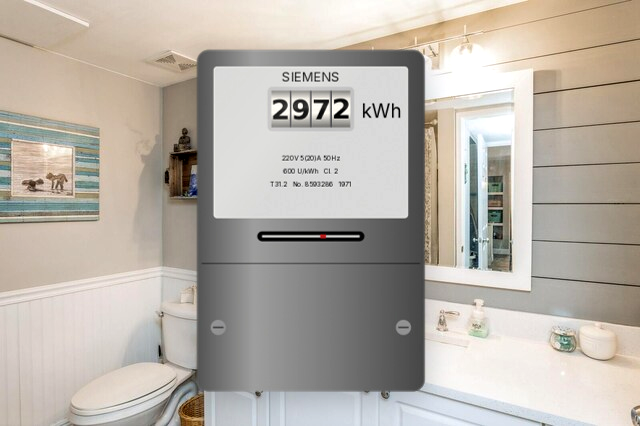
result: 2972,kWh
